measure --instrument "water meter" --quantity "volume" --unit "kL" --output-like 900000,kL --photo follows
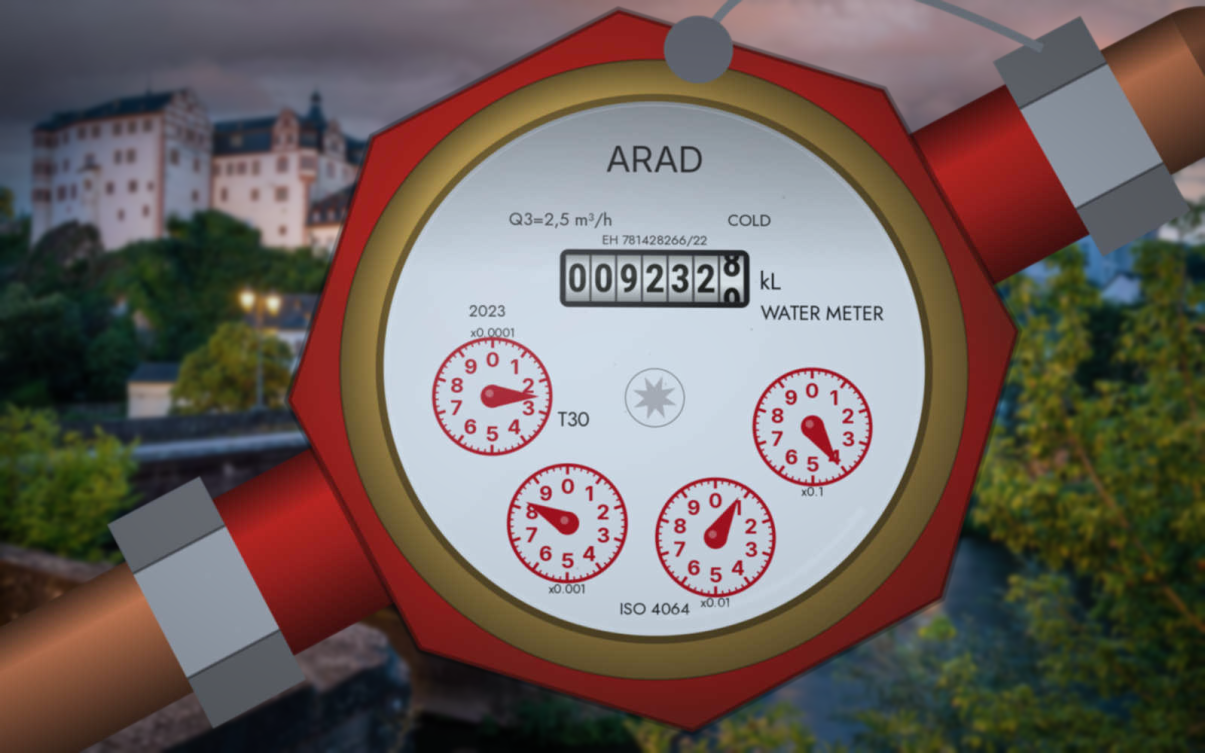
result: 92328.4082,kL
